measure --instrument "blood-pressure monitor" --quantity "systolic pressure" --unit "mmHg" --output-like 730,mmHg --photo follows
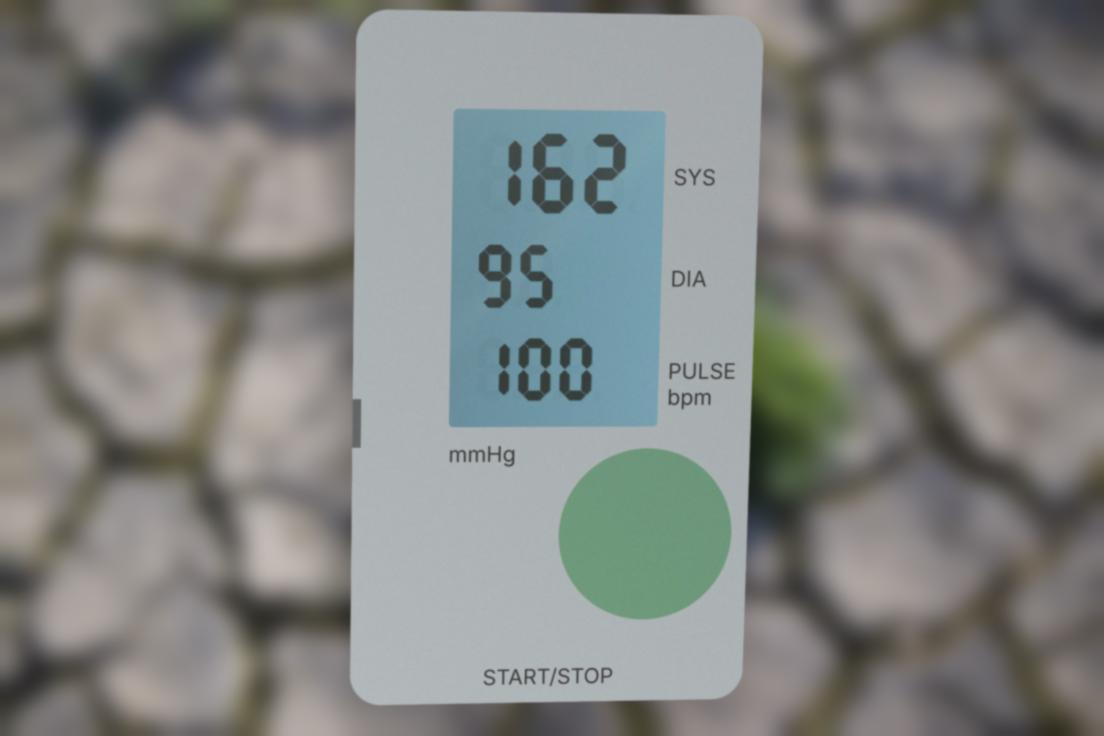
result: 162,mmHg
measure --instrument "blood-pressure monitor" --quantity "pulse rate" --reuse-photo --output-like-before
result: 100,bpm
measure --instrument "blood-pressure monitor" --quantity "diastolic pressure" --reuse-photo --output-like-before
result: 95,mmHg
